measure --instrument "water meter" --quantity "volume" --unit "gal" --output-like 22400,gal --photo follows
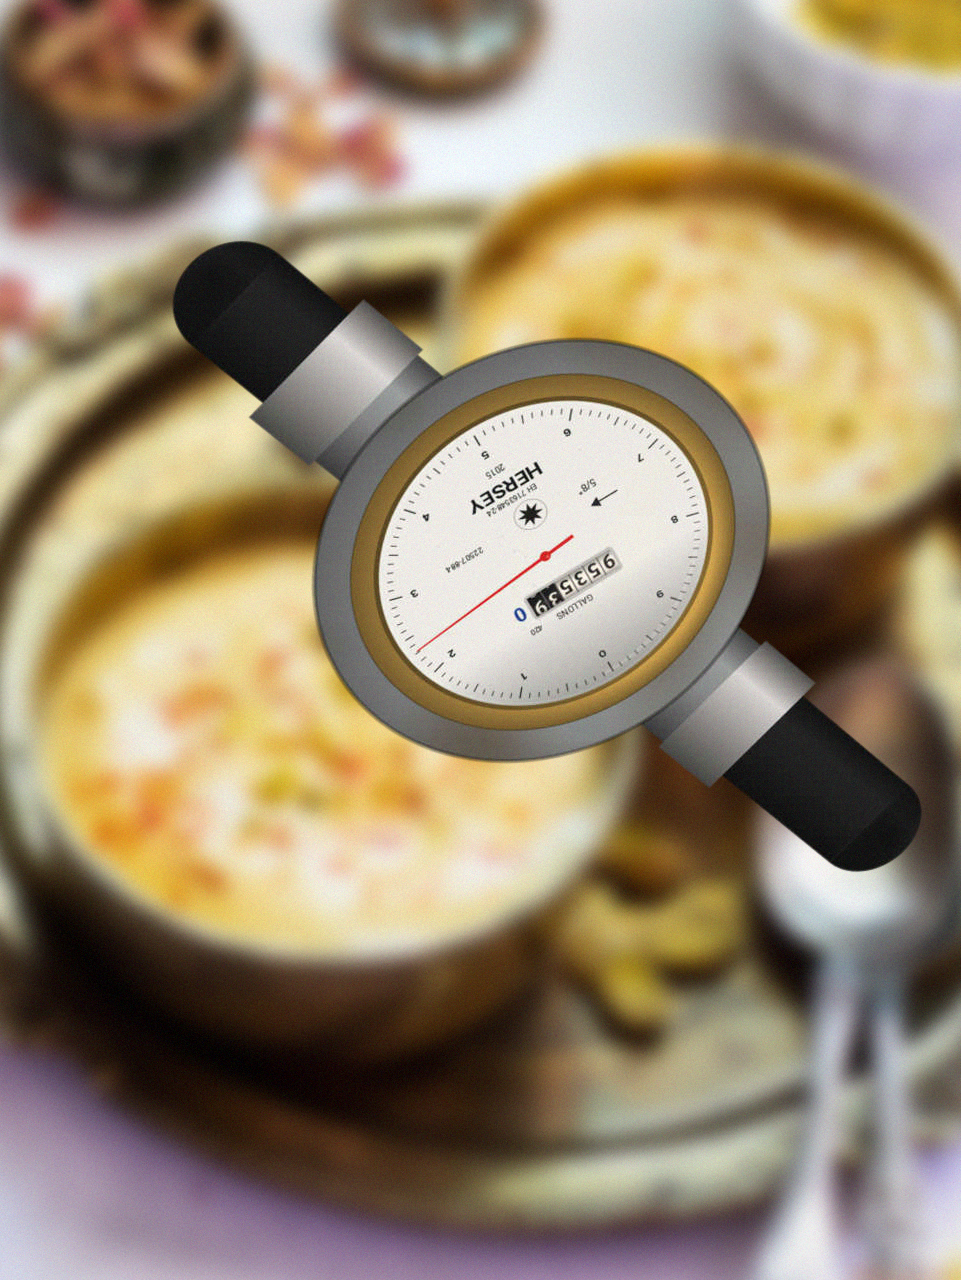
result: 9535392.3,gal
